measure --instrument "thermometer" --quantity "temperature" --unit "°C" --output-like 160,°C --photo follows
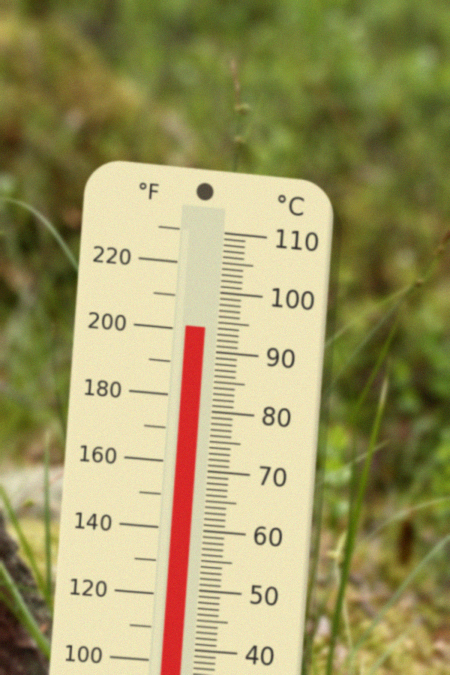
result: 94,°C
